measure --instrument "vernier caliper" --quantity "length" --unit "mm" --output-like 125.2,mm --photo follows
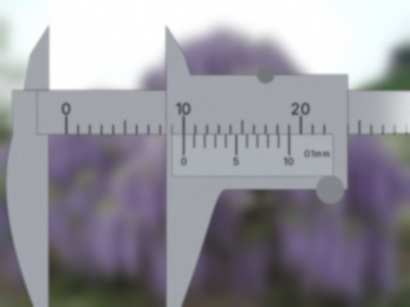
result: 10.0,mm
